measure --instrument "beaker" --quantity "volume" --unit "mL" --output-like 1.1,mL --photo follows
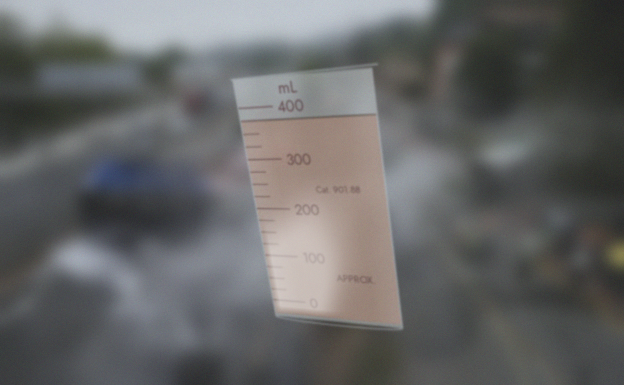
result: 375,mL
